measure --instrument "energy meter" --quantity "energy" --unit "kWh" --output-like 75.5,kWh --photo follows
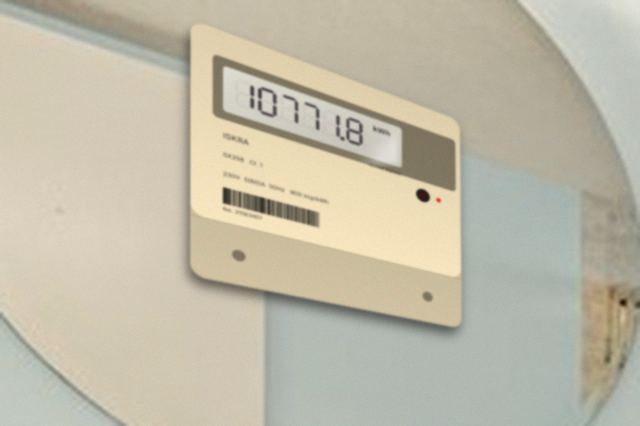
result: 10771.8,kWh
